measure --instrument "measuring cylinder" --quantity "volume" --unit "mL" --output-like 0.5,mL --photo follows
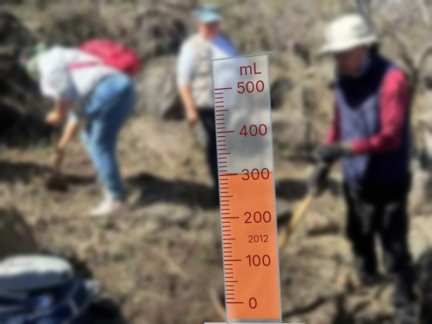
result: 300,mL
